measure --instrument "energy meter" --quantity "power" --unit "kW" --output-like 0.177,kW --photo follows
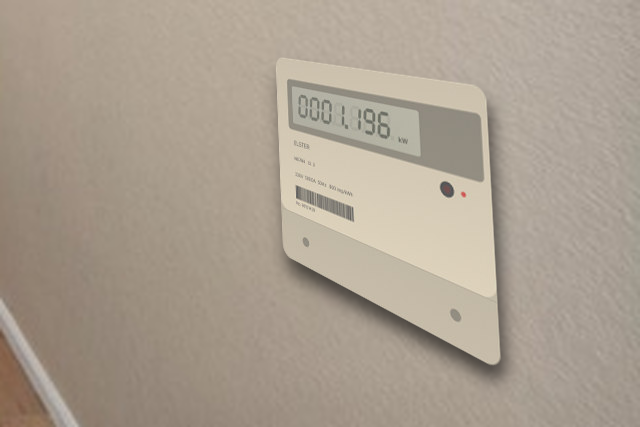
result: 1.196,kW
